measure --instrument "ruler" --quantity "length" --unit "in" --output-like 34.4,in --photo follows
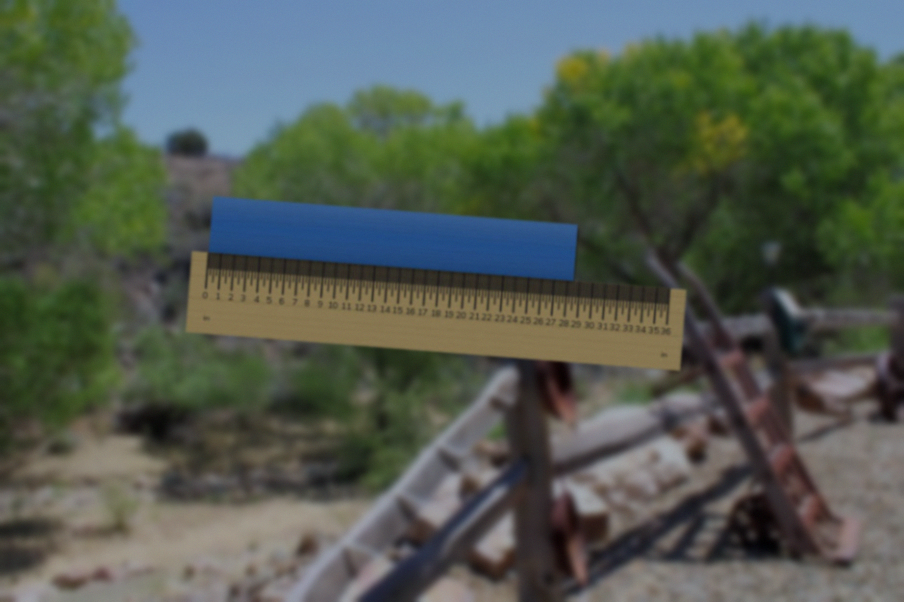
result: 28.5,in
